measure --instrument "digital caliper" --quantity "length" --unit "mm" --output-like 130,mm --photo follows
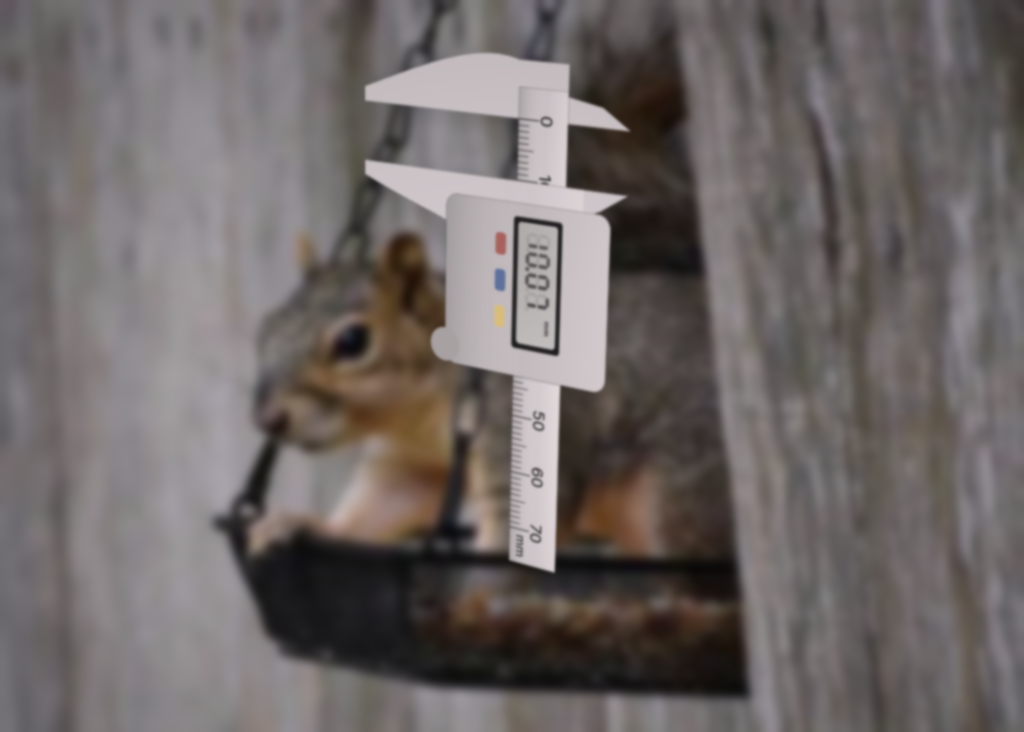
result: 10.07,mm
